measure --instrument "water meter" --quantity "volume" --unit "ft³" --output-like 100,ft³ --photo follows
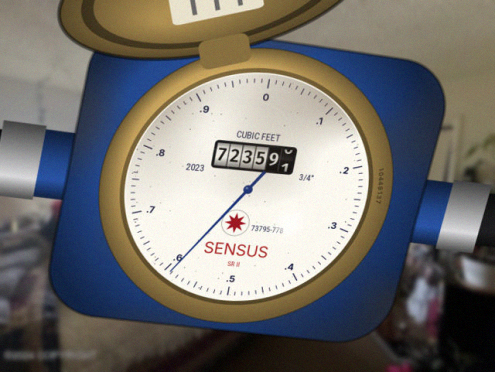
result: 723590.59,ft³
